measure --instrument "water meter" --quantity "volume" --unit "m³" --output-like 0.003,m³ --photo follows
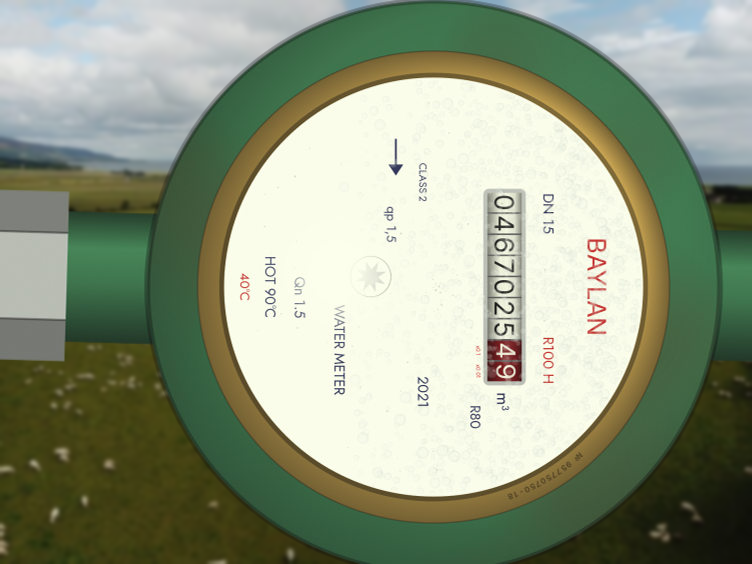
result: 467025.49,m³
